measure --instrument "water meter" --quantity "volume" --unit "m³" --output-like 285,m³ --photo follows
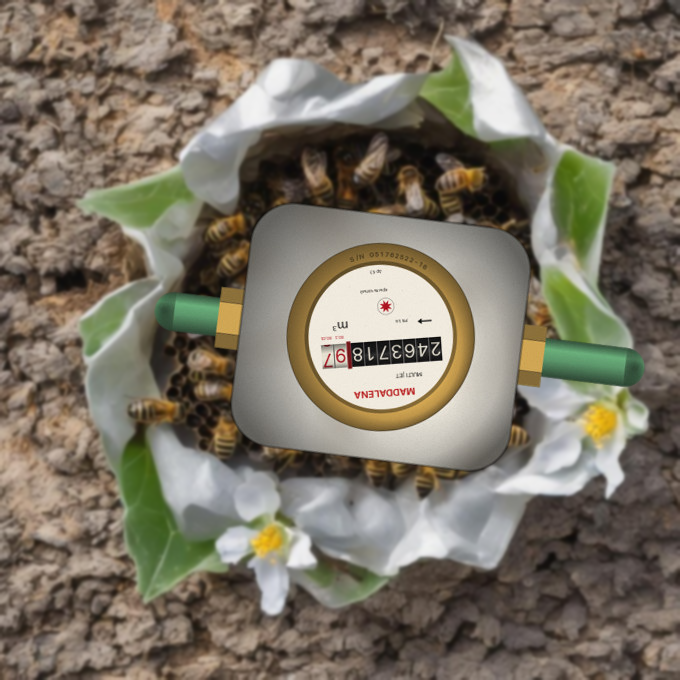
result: 2463718.97,m³
